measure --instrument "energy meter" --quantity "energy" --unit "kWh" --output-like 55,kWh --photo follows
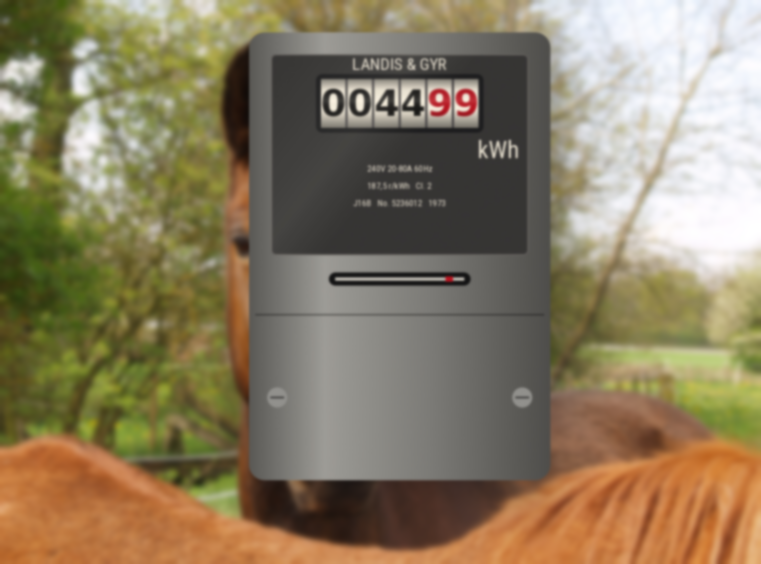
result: 44.99,kWh
